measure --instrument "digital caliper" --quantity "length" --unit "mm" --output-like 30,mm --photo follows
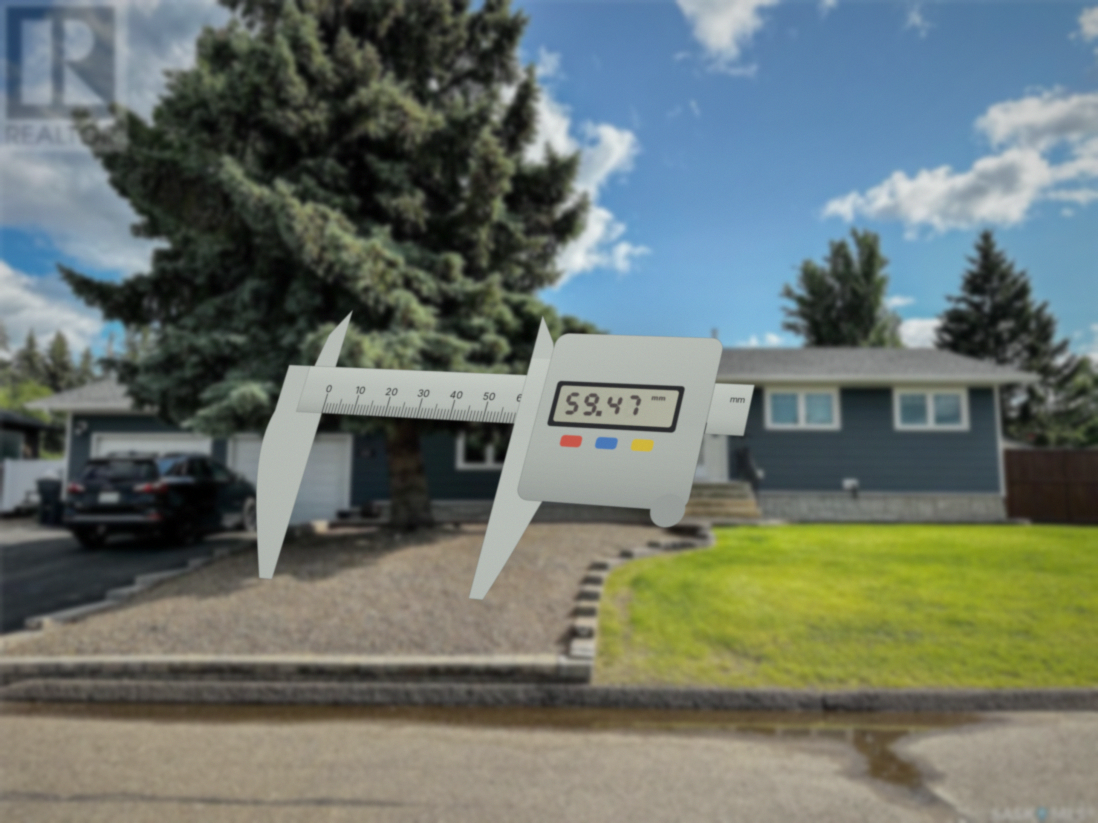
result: 59.47,mm
